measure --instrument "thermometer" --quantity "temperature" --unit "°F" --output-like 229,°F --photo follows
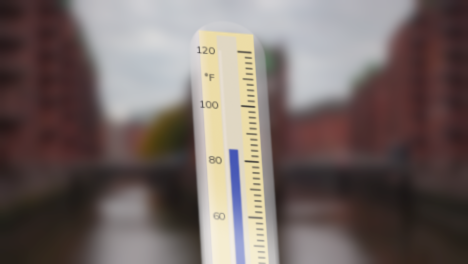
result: 84,°F
